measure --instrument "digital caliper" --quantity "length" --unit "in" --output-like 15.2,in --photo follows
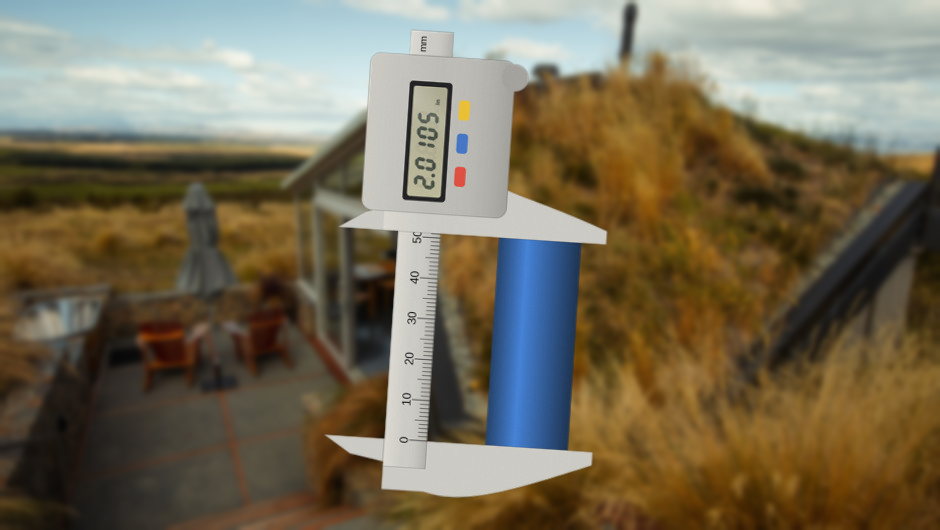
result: 2.0105,in
